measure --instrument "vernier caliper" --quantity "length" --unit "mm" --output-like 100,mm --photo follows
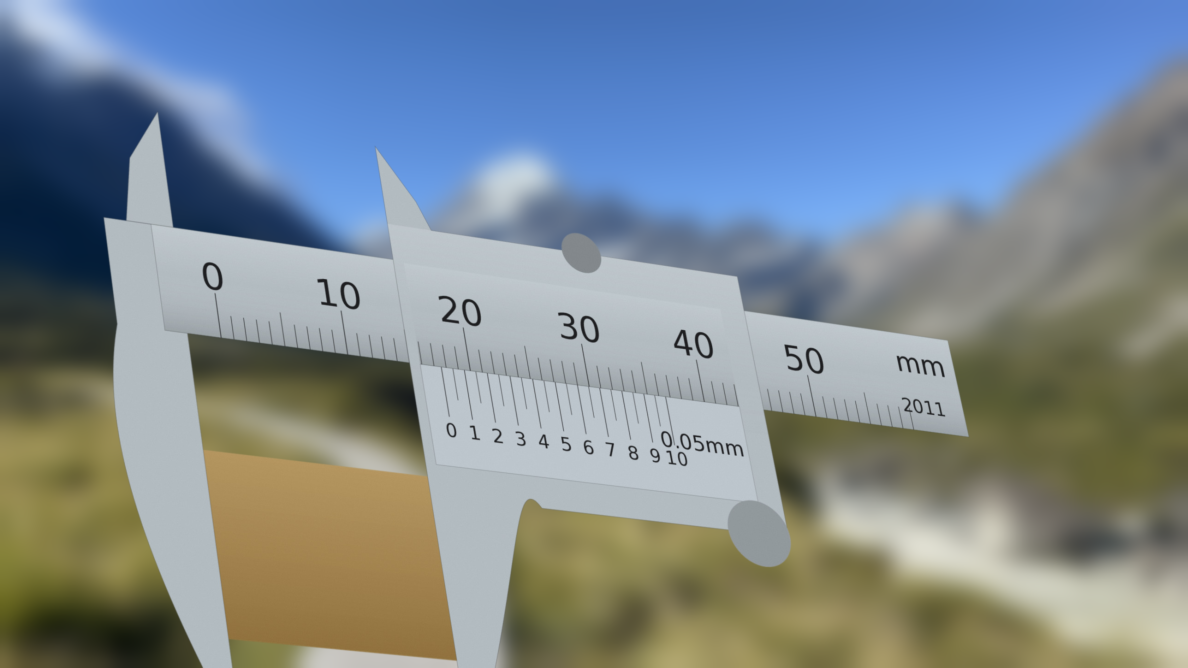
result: 17.6,mm
